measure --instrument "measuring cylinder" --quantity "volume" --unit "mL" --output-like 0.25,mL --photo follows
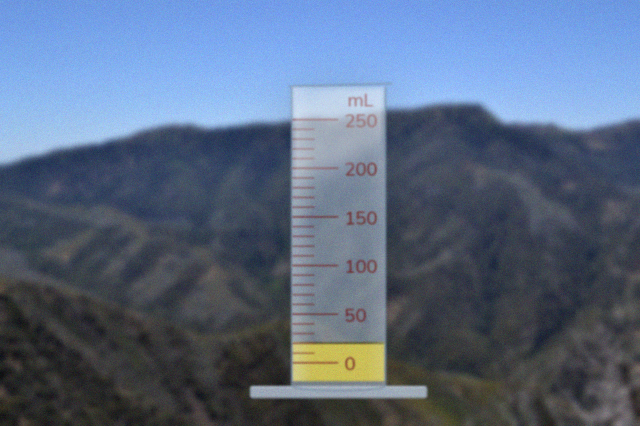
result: 20,mL
